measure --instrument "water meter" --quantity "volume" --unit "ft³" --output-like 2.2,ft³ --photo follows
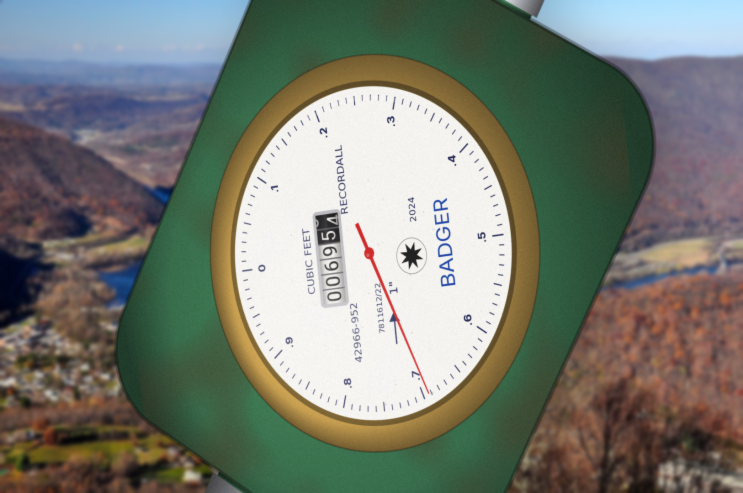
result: 6953.69,ft³
